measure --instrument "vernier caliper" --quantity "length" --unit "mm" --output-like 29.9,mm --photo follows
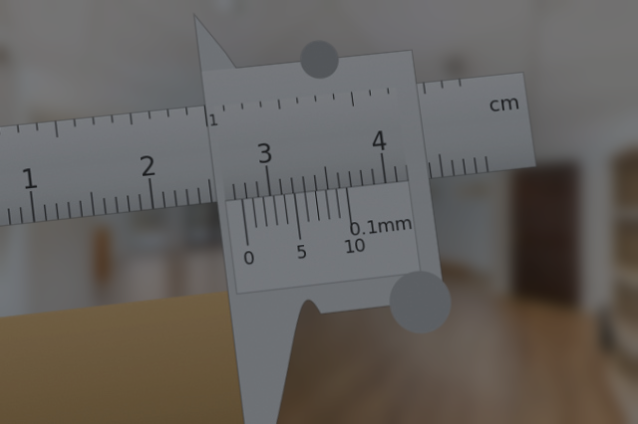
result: 27.6,mm
